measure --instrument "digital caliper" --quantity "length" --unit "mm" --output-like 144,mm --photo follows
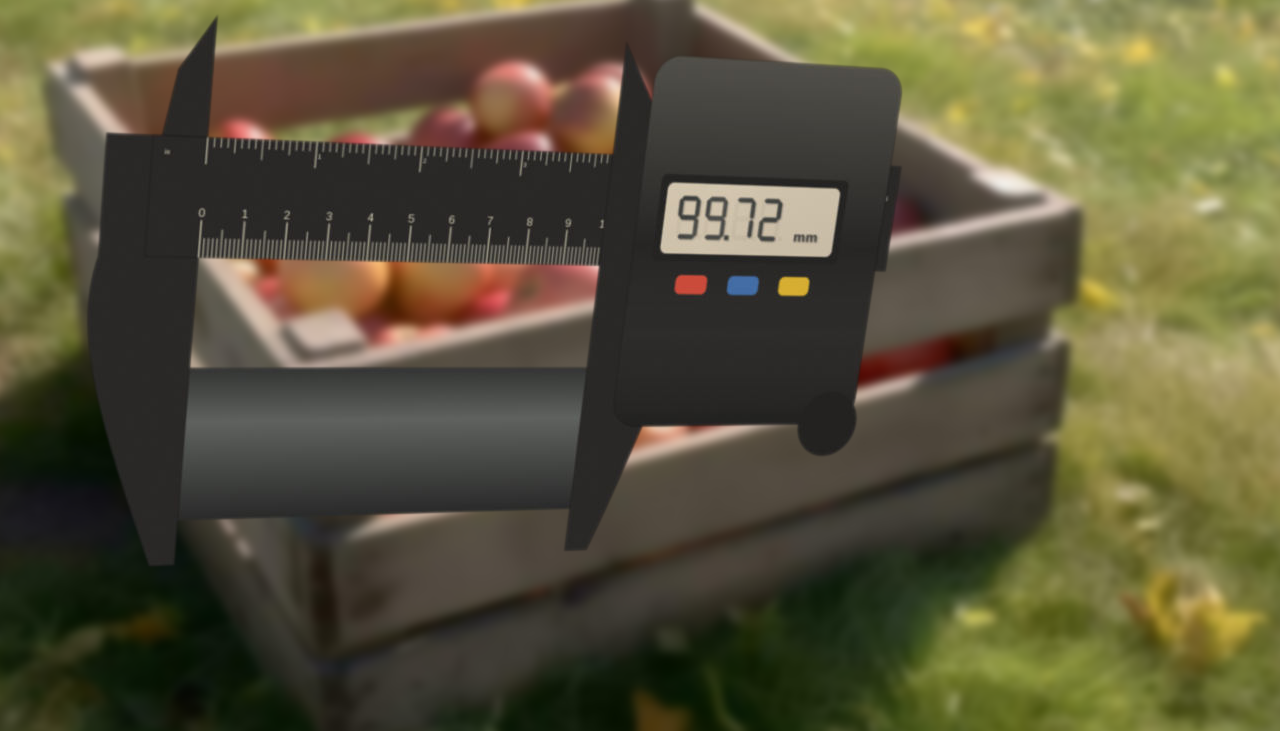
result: 99.72,mm
